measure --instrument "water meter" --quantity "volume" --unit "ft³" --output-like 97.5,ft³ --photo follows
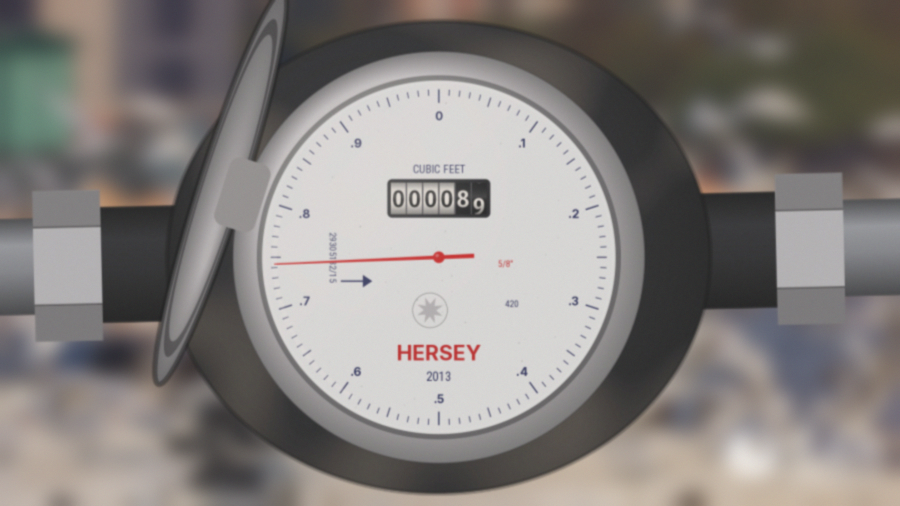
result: 88.74,ft³
